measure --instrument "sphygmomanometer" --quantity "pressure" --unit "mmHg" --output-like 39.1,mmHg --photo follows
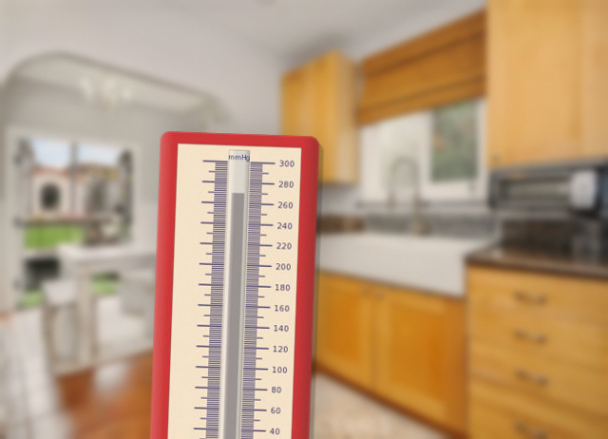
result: 270,mmHg
